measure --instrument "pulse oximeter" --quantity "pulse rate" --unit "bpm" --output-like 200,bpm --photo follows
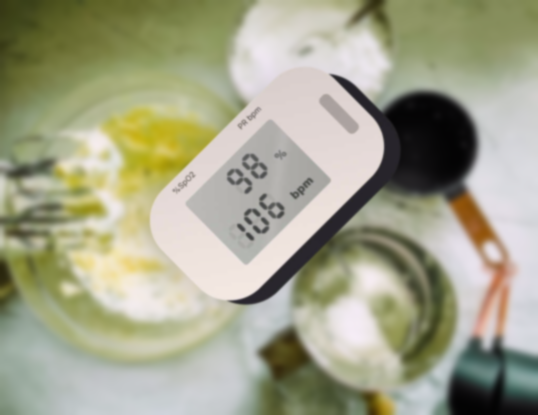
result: 106,bpm
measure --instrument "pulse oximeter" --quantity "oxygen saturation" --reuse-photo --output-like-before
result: 98,%
